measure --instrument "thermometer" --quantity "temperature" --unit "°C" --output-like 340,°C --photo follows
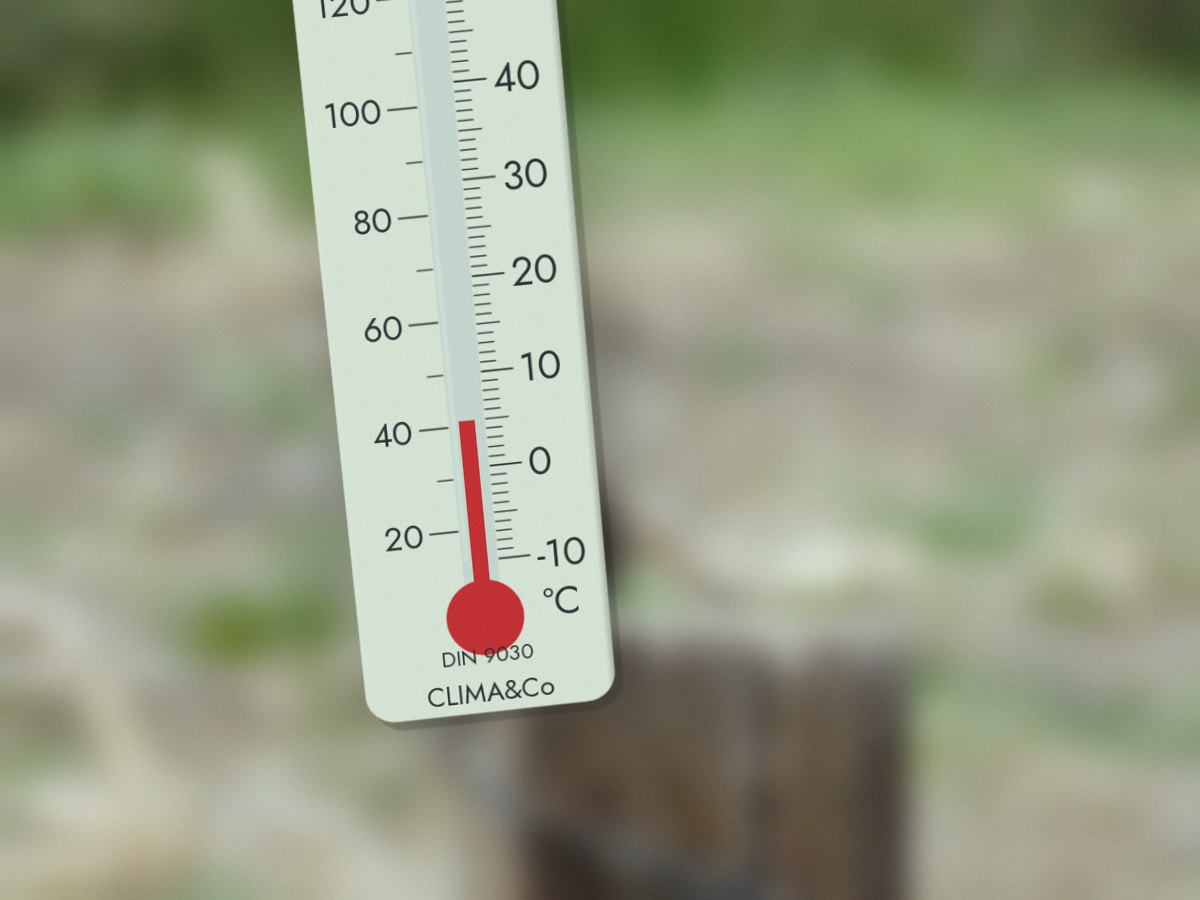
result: 5,°C
